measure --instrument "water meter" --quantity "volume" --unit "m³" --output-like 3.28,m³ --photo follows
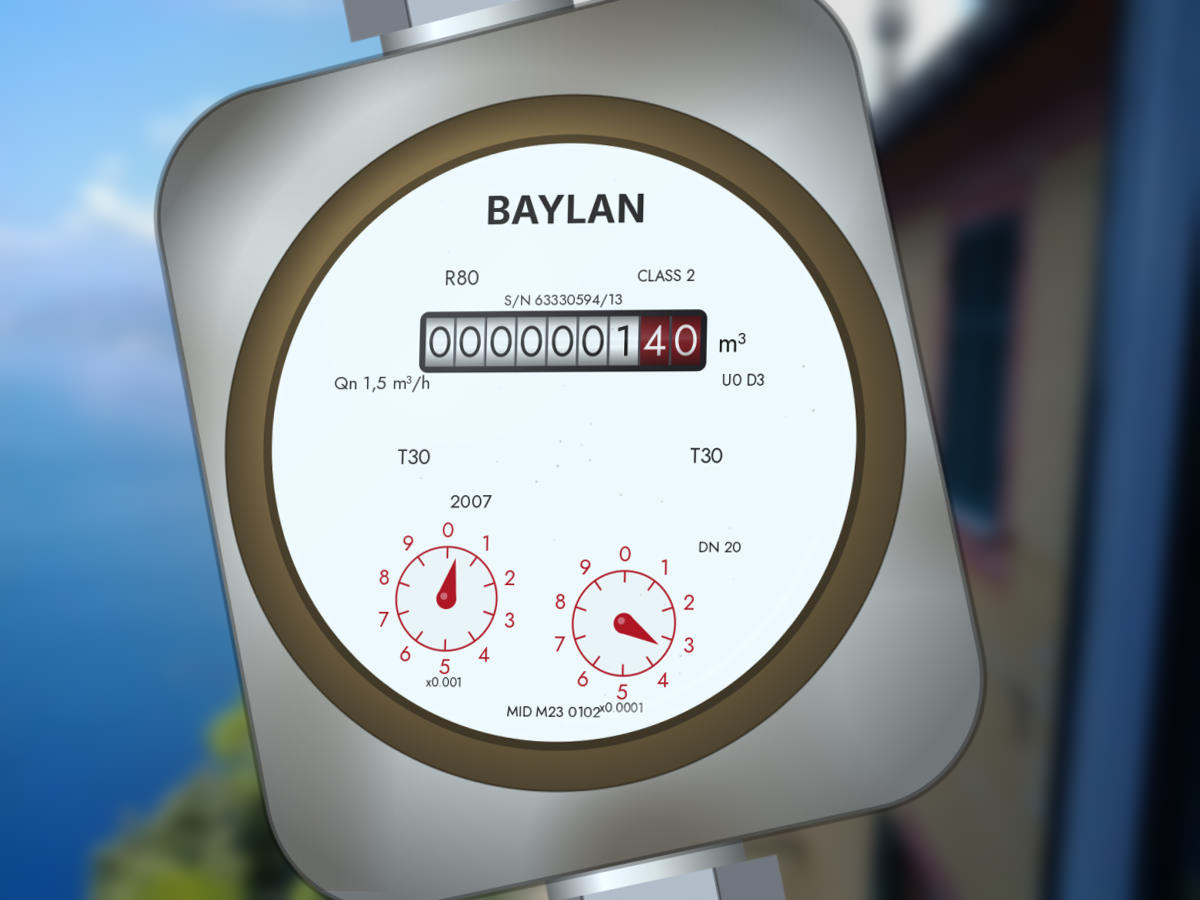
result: 1.4003,m³
